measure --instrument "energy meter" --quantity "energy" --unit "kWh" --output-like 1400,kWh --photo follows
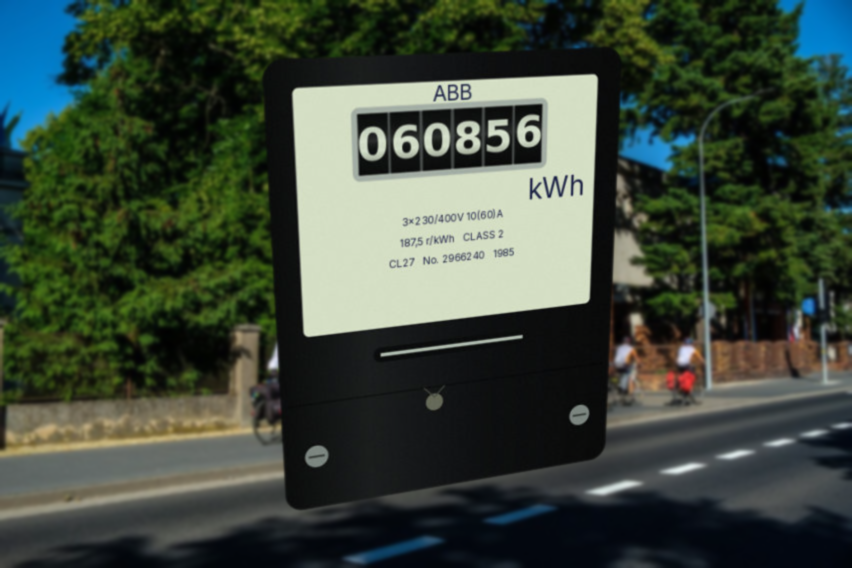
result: 60856,kWh
